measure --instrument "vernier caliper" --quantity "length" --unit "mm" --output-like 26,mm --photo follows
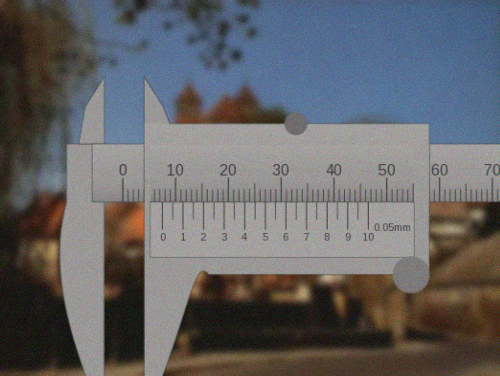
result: 7.5,mm
